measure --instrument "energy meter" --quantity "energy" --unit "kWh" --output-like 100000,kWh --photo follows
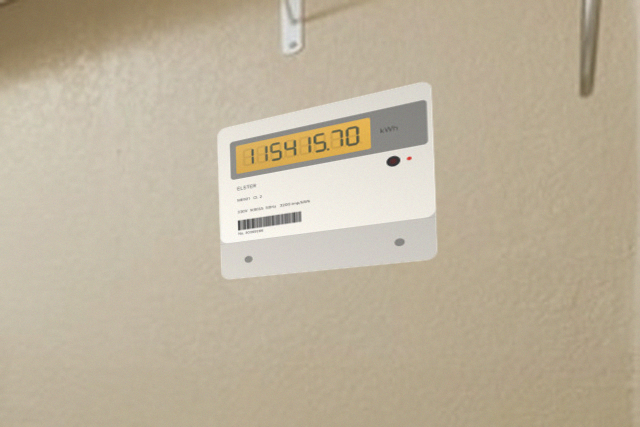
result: 115415.70,kWh
